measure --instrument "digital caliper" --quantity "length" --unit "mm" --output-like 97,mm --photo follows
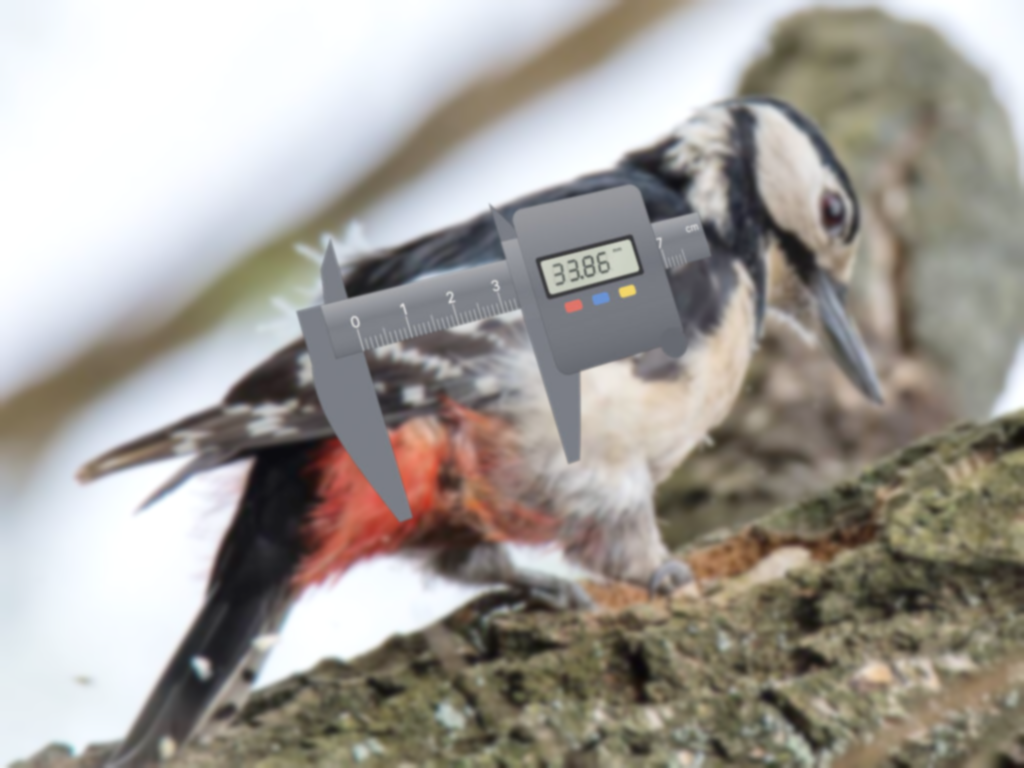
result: 33.86,mm
